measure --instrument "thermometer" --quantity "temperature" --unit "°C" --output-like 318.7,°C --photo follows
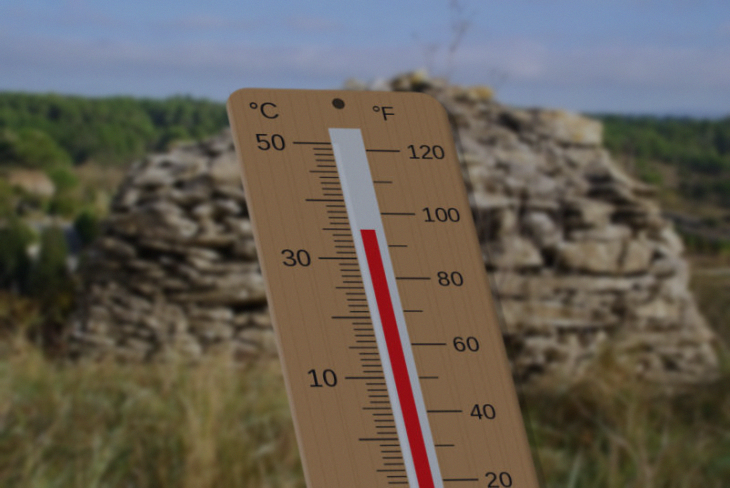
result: 35,°C
